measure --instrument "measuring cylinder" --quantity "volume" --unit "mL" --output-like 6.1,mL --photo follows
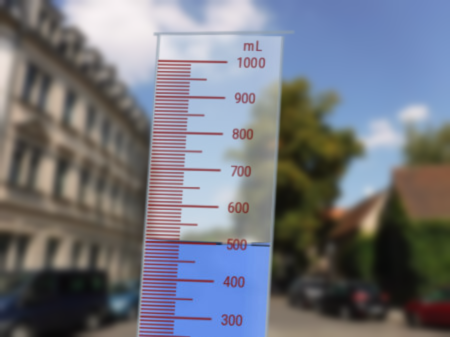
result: 500,mL
